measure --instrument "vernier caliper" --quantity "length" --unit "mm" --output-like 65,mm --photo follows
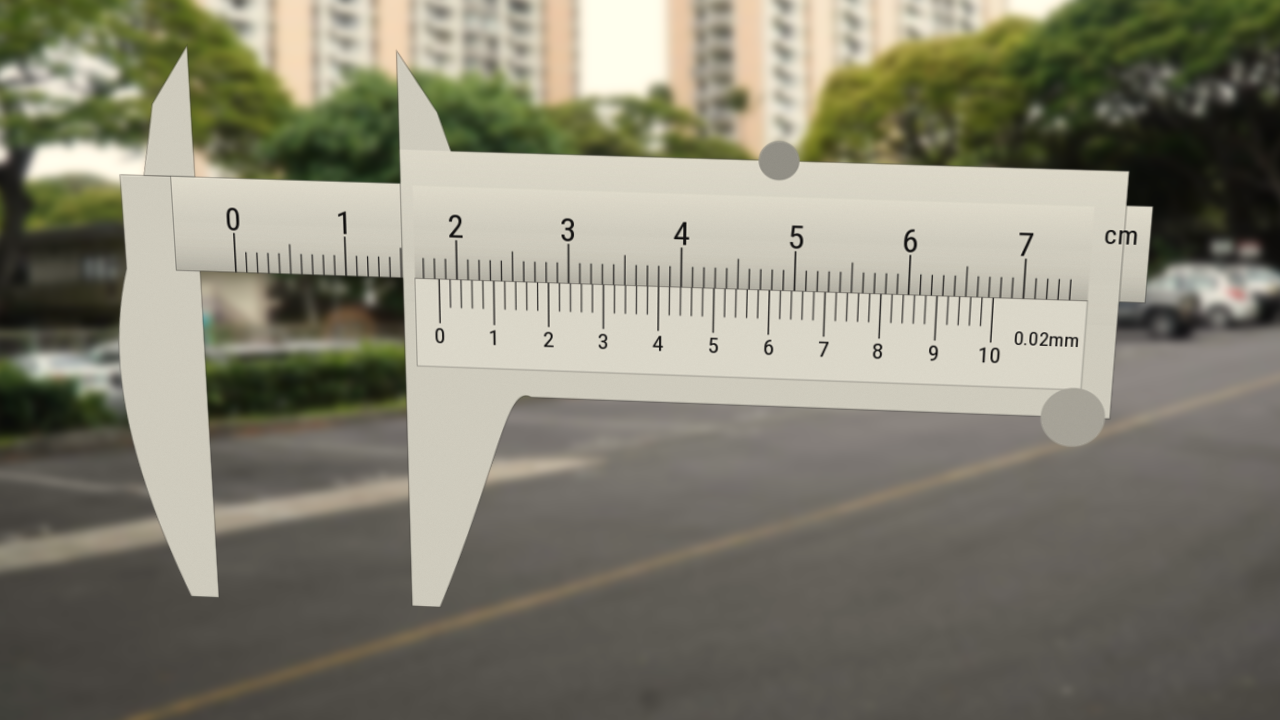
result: 18.4,mm
